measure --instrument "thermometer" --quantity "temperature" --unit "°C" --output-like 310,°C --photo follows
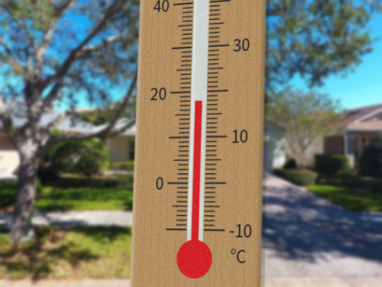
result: 18,°C
